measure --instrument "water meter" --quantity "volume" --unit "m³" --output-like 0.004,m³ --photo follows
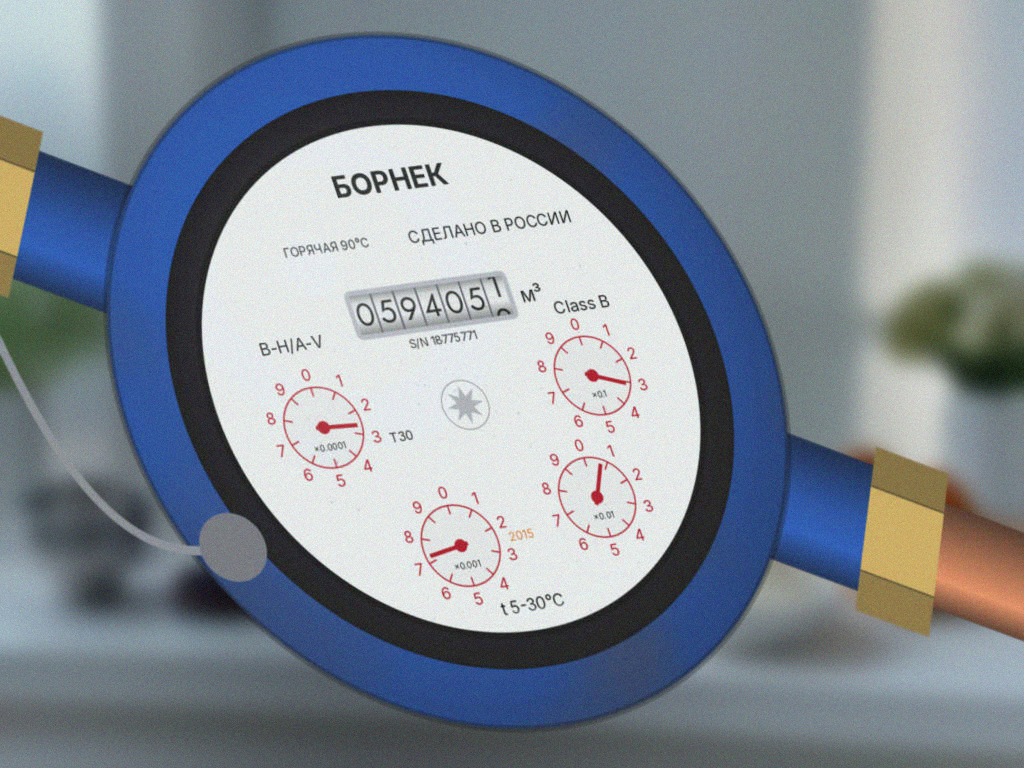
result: 594051.3072,m³
